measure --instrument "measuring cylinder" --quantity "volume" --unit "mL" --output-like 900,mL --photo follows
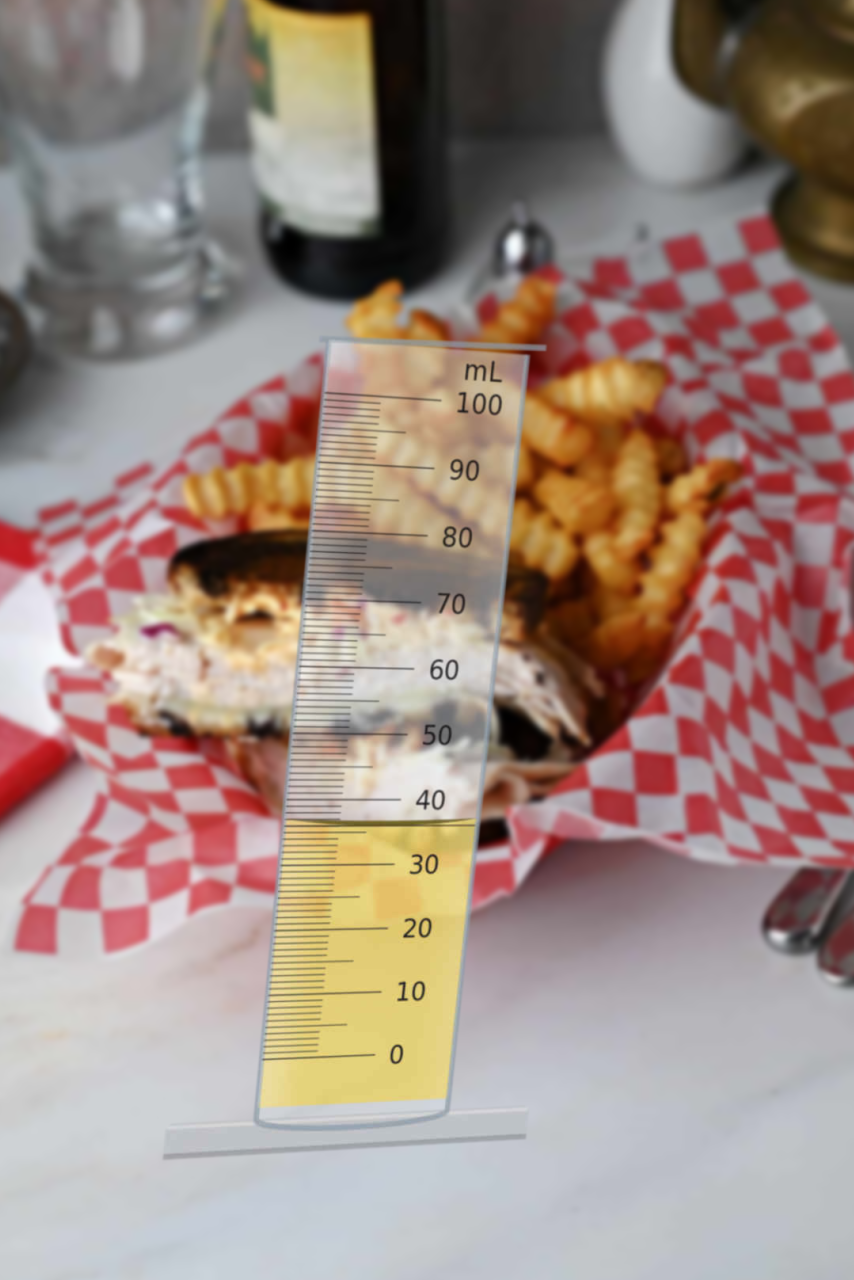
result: 36,mL
